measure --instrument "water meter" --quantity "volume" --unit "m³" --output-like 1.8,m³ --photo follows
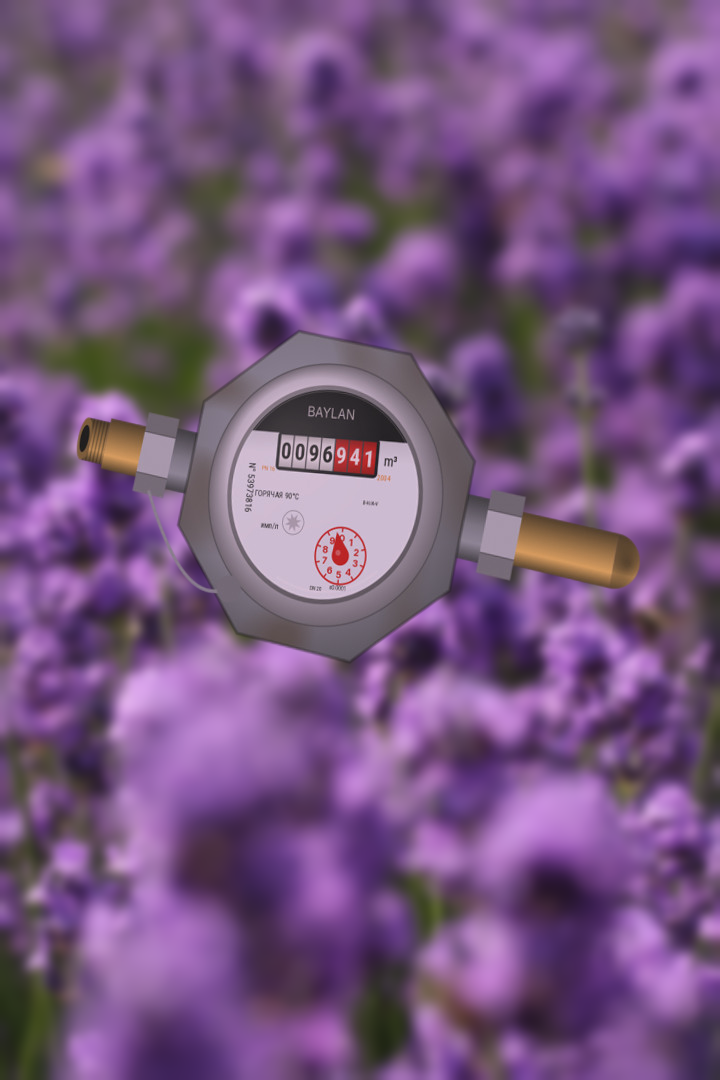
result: 96.9409,m³
